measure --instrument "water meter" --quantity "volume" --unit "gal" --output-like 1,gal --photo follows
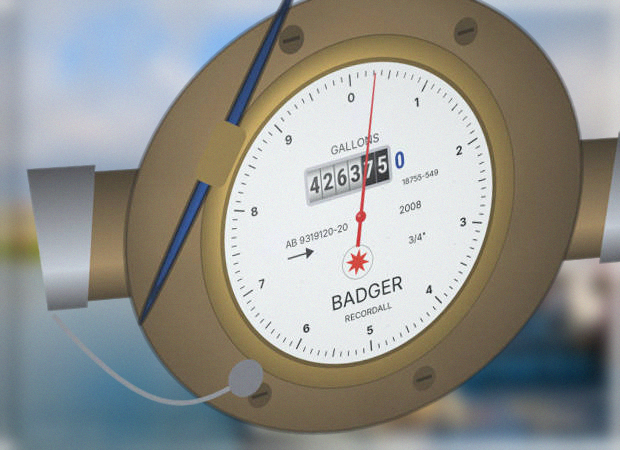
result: 4263750.3,gal
